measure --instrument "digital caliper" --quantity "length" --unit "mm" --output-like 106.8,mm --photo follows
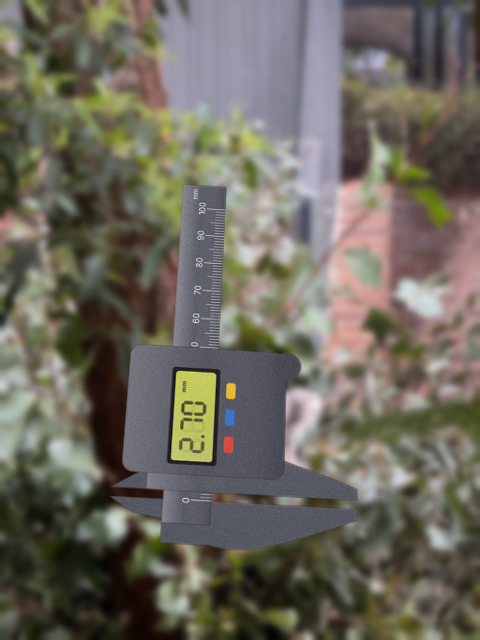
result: 2.70,mm
